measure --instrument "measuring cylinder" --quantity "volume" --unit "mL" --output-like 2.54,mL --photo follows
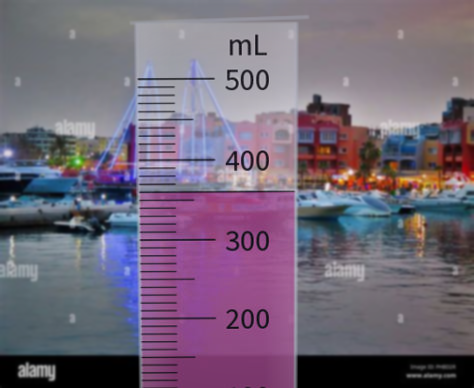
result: 360,mL
